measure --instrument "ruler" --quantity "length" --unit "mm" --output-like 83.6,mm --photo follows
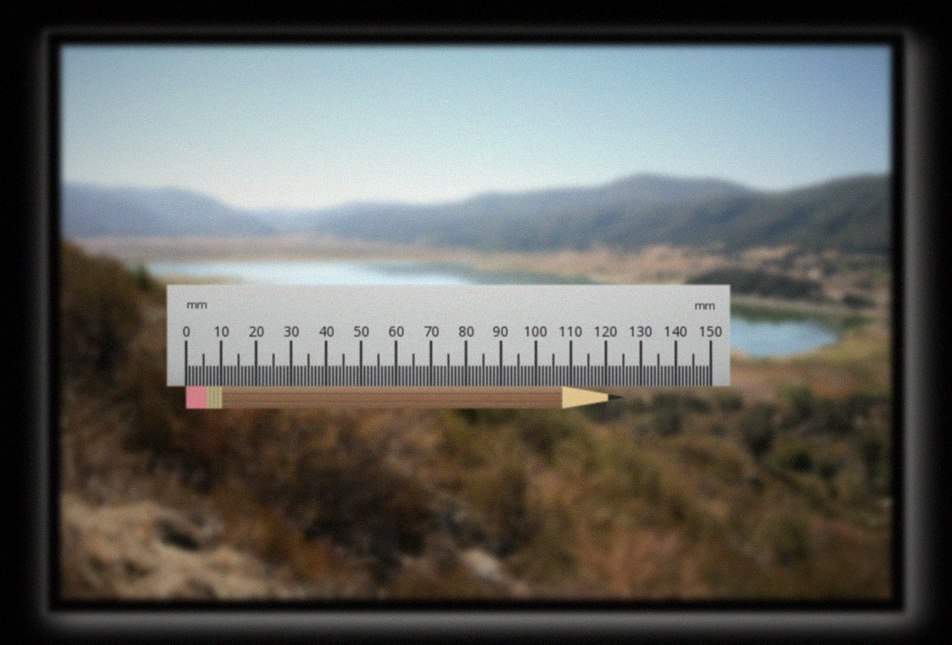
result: 125,mm
